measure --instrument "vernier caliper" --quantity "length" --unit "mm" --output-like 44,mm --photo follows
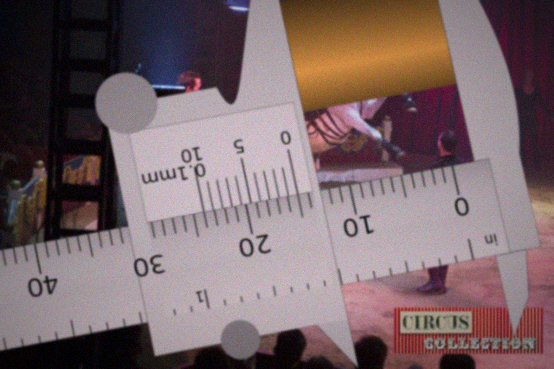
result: 15.0,mm
